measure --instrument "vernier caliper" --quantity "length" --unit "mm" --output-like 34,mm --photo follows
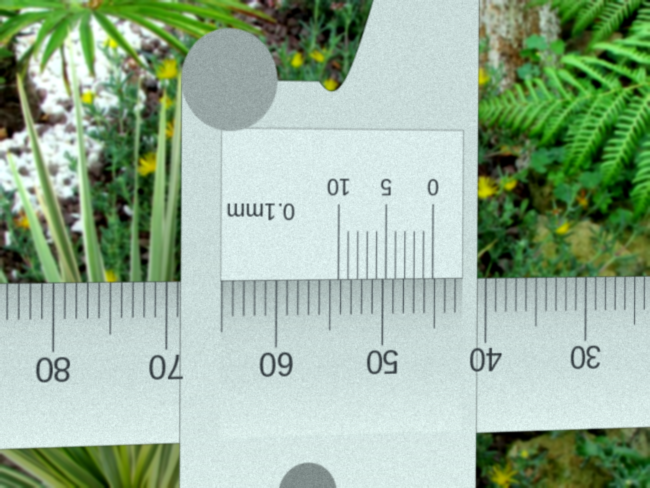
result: 45.2,mm
